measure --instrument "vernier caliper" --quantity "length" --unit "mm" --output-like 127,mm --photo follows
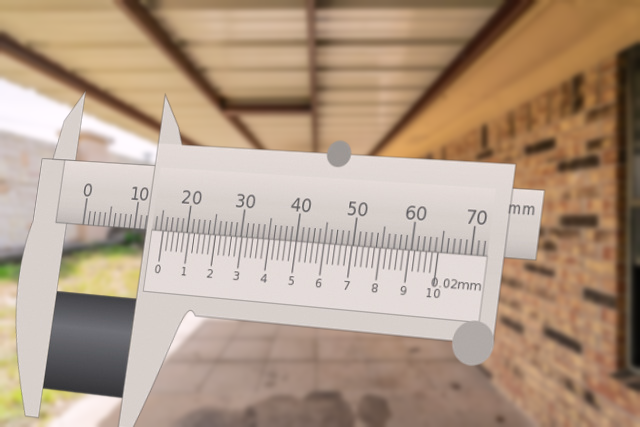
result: 15.5,mm
